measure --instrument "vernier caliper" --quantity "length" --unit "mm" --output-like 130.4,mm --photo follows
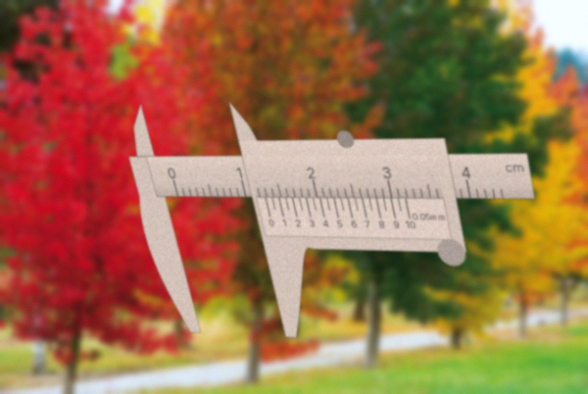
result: 12.8,mm
